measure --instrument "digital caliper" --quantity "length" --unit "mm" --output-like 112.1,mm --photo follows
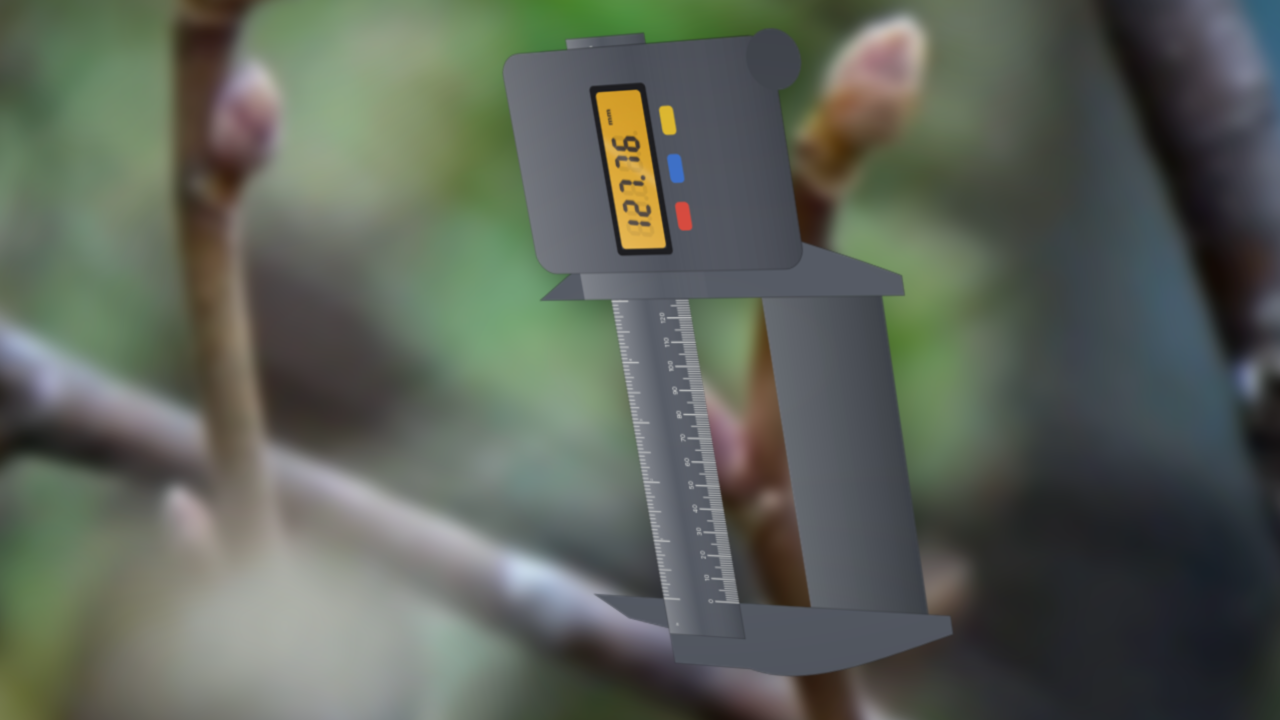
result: 127.76,mm
